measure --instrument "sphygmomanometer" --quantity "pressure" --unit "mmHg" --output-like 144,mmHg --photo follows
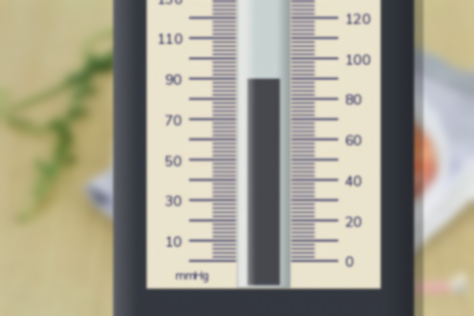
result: 90,mmHg
